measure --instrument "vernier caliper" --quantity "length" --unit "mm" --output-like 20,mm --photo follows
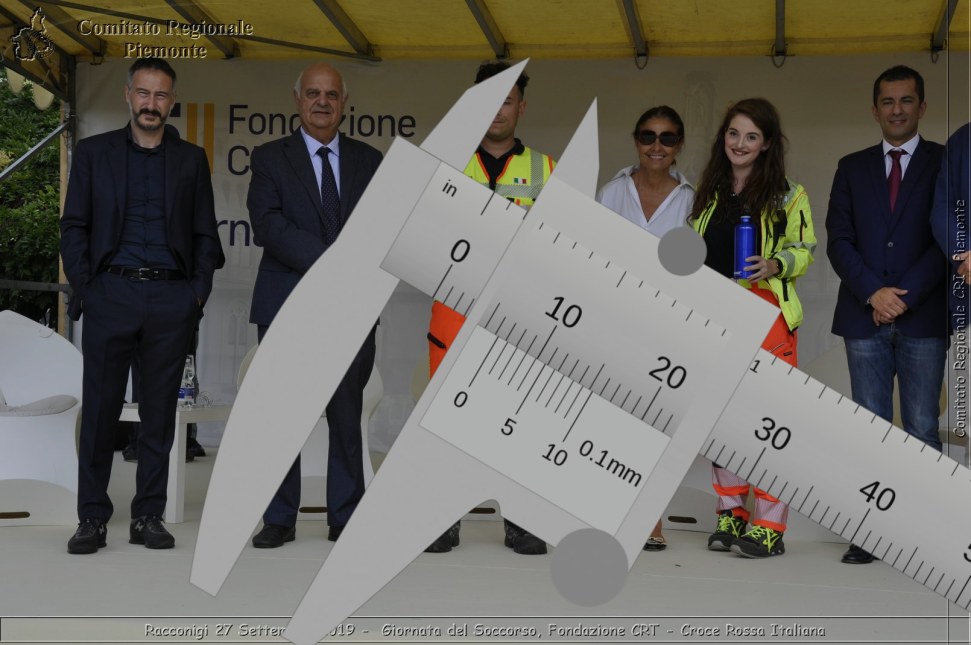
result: 6.3,mm
